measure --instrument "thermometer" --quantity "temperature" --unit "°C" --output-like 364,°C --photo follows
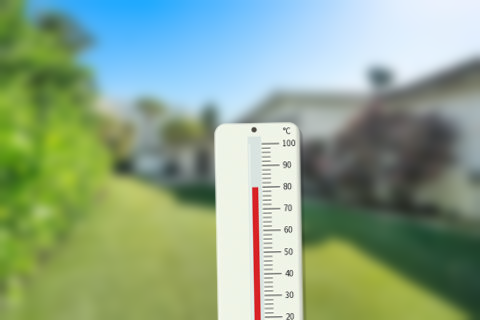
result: 80,°C
